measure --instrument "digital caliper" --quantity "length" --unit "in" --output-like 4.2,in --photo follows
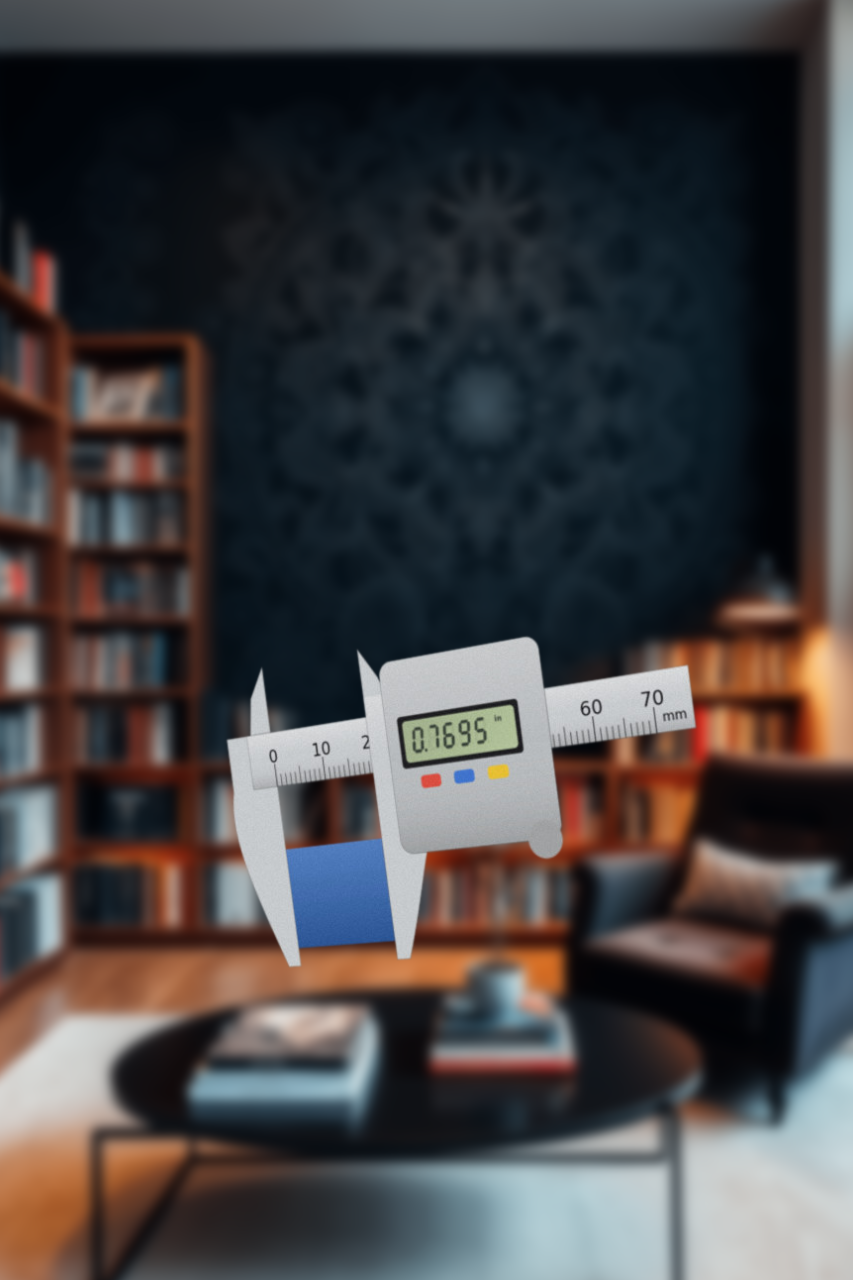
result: 0.7695,in
